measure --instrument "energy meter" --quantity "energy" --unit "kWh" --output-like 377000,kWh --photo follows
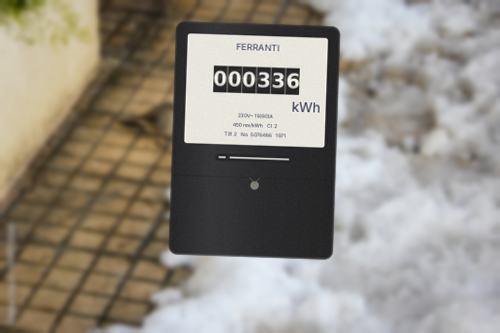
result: 336,kWh
